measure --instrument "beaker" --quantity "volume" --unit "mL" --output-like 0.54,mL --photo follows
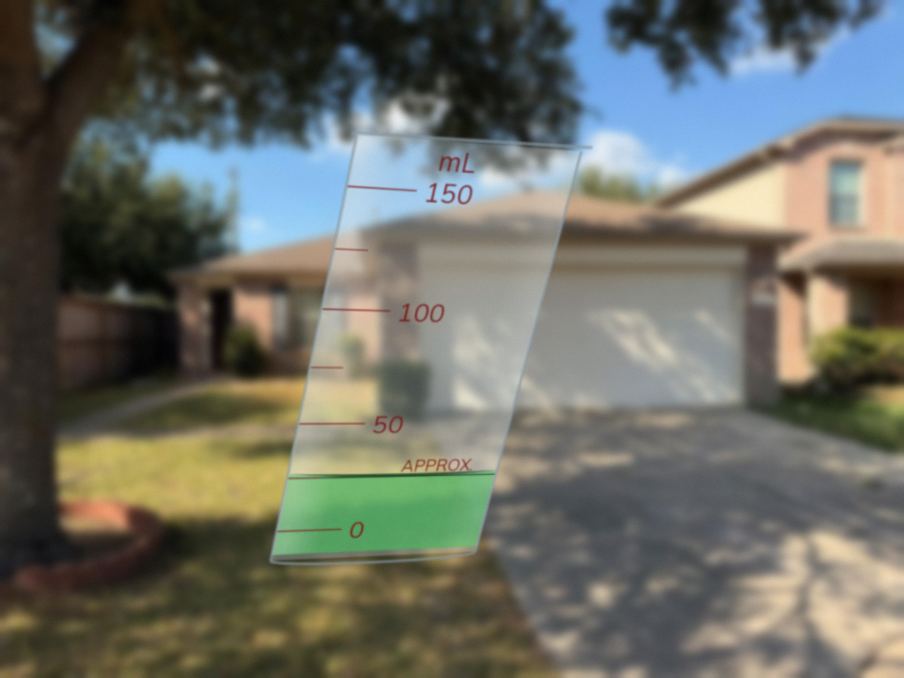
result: 25,mL
